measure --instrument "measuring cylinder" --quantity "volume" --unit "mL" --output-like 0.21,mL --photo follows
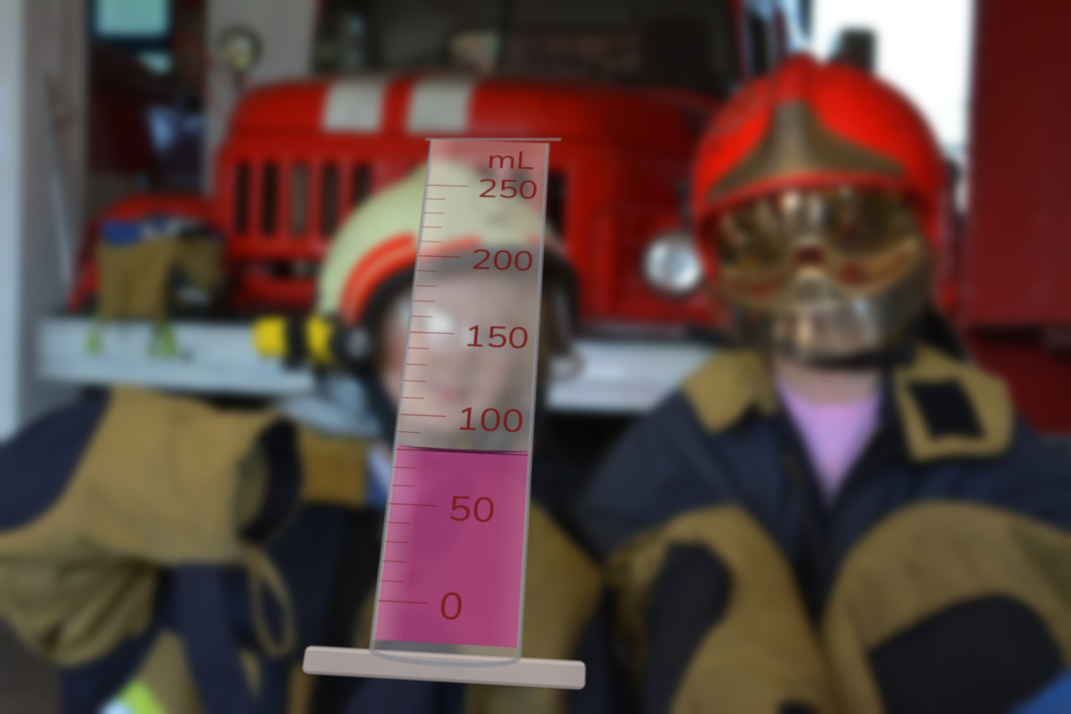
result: 80,mL
